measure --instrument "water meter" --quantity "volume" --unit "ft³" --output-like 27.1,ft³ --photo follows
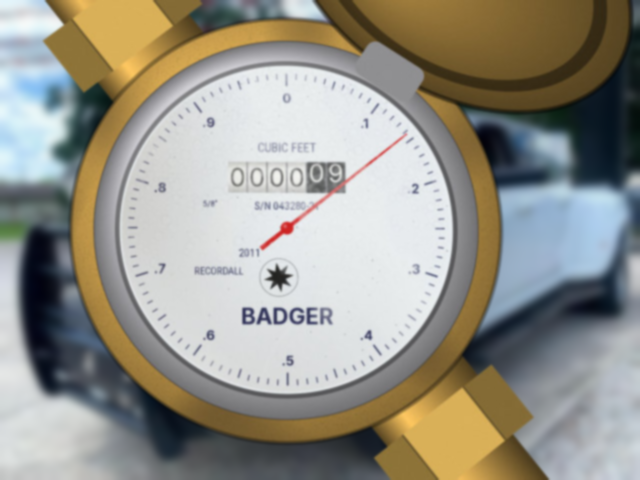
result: 9.14,ft³
